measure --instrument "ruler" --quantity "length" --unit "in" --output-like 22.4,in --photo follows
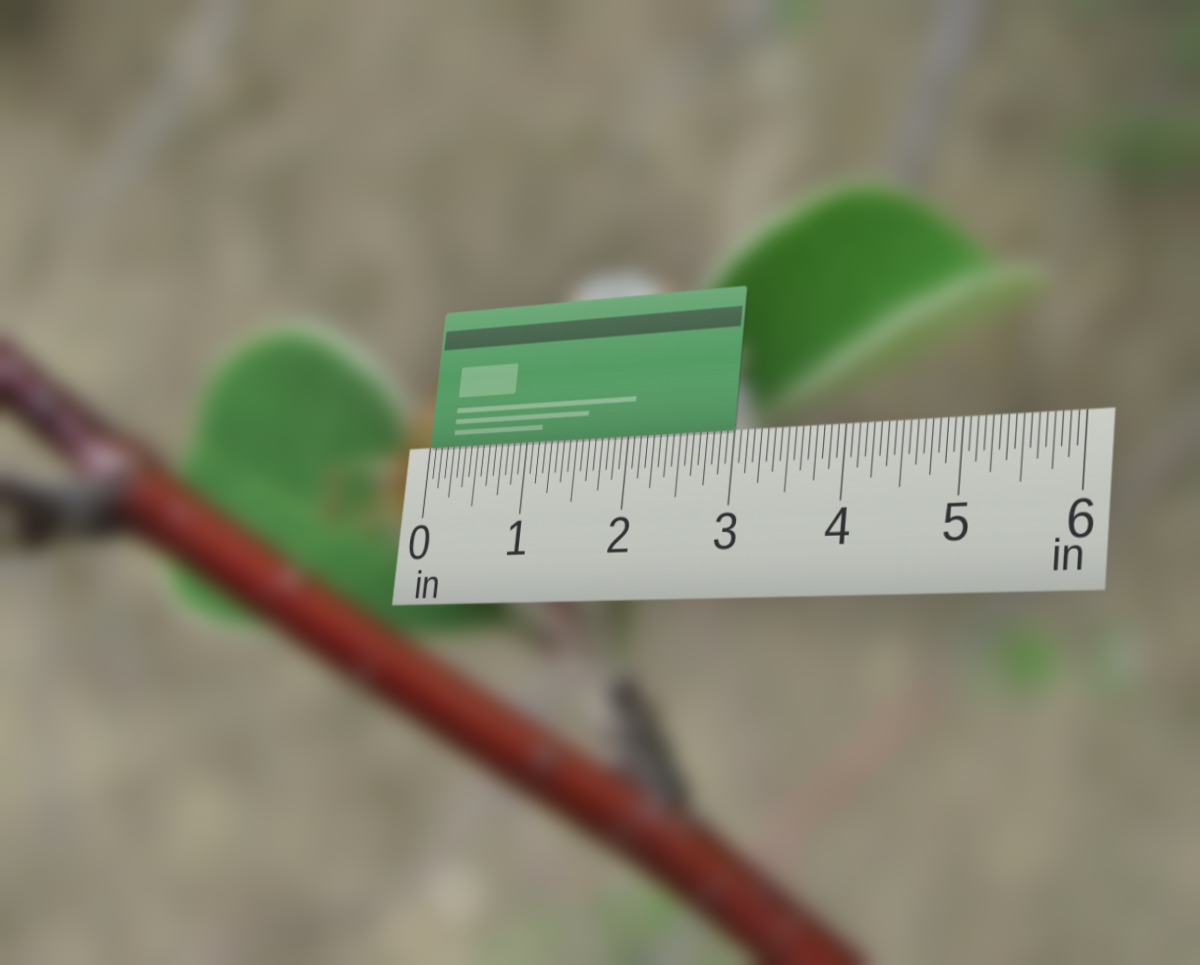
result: 3,in
